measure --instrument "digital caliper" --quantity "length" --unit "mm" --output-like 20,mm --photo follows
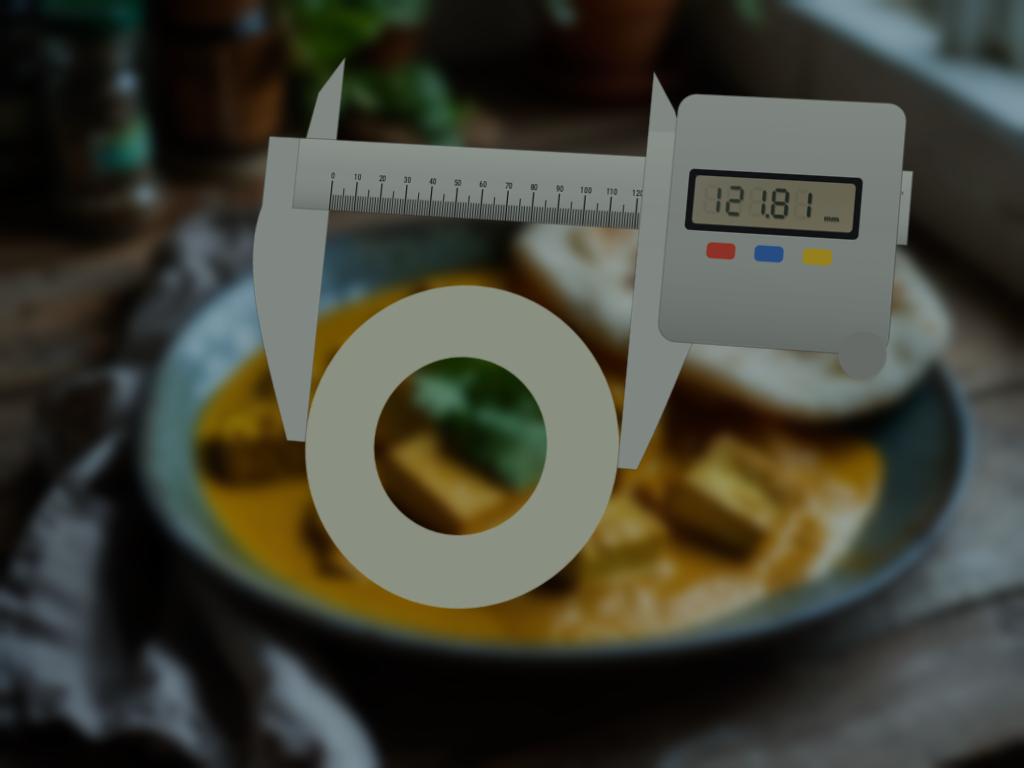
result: 121.81,mm
